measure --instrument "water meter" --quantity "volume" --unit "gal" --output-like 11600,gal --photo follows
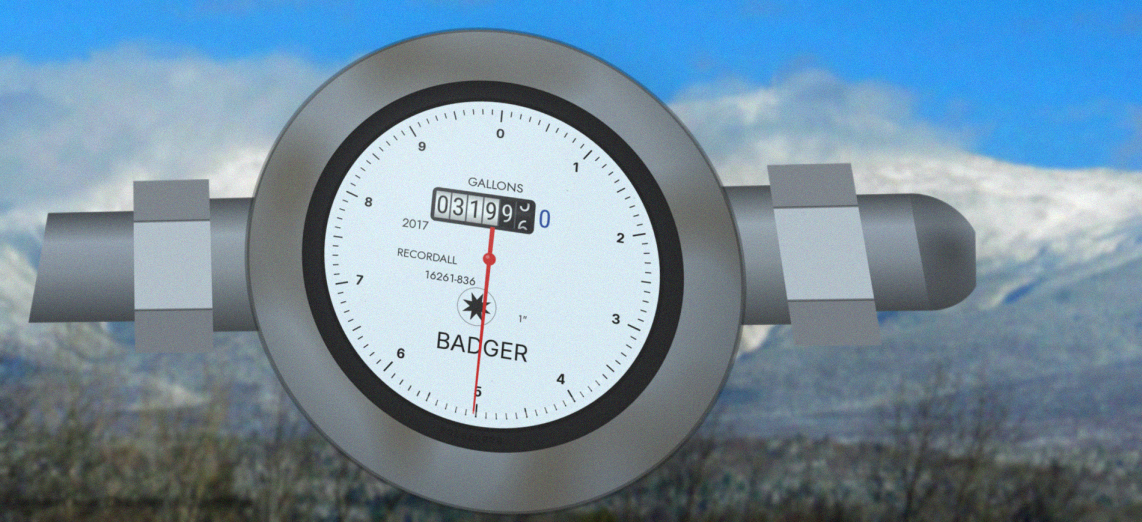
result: 319955.0,gal
